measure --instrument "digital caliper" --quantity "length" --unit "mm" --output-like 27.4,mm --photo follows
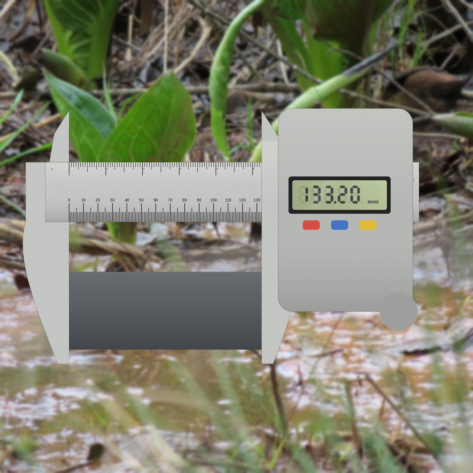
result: 133.20,mm
